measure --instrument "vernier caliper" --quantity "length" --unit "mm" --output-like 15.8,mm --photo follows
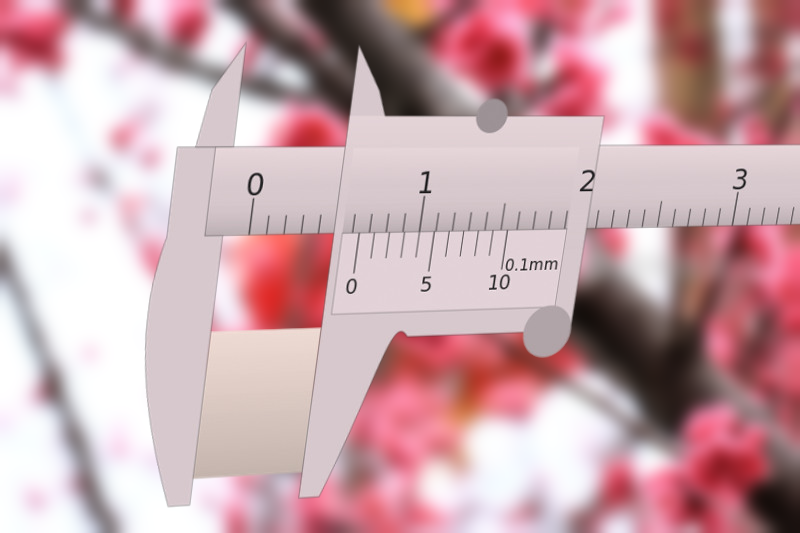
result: 6.4,mm
